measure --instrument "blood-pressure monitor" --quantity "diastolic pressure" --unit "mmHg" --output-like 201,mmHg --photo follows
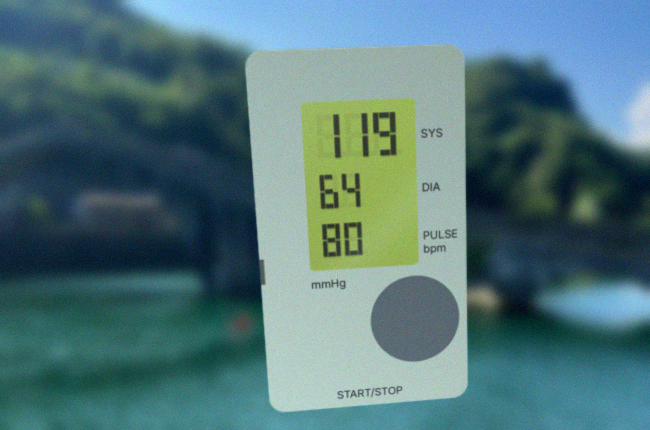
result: 64,mmHg
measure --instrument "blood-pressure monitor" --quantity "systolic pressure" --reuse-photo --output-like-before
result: 119,mmHg
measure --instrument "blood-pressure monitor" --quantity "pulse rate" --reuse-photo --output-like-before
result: 80,bpm
